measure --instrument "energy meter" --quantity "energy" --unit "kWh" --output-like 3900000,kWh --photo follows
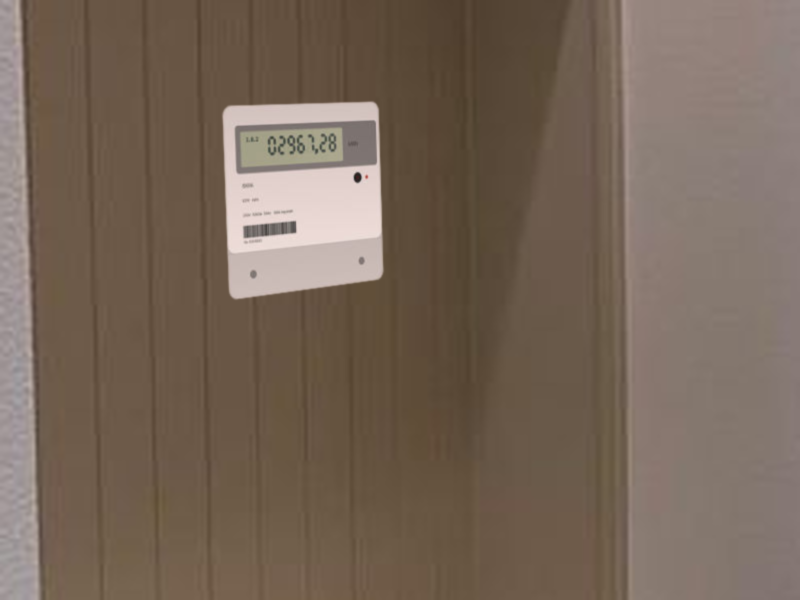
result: 2967.28,kWh
